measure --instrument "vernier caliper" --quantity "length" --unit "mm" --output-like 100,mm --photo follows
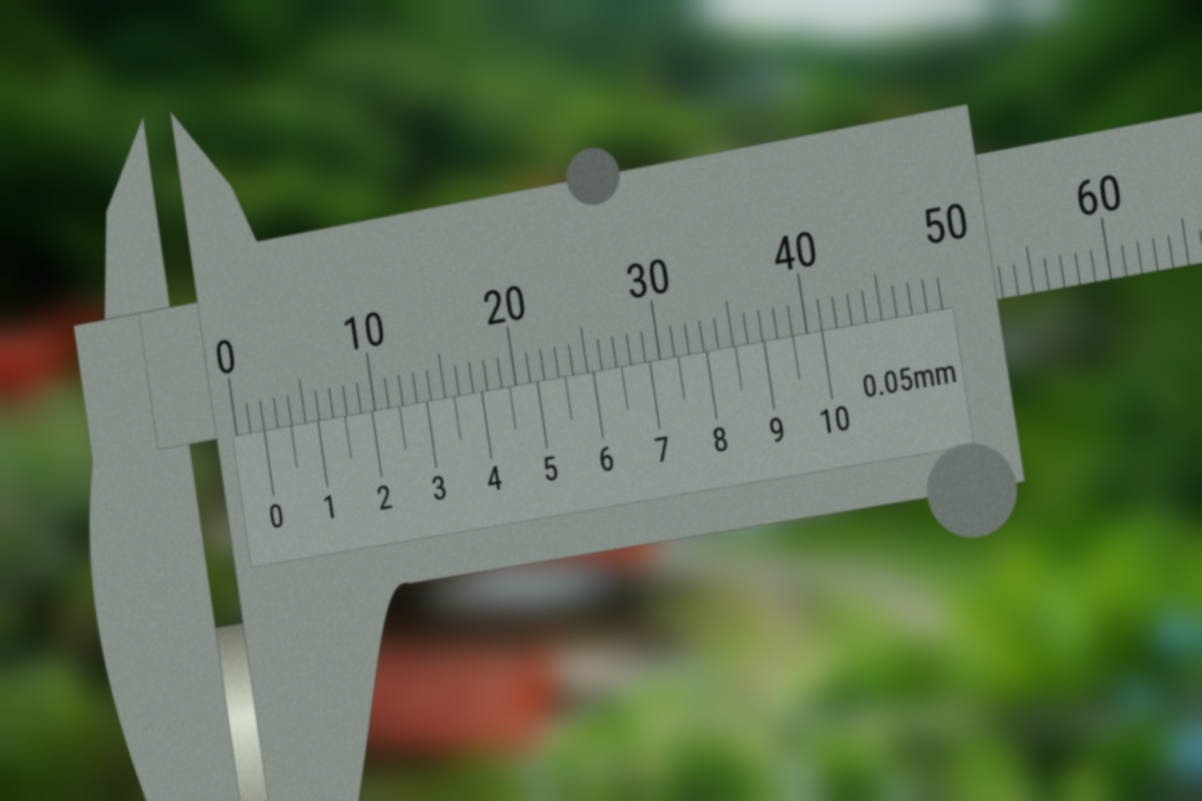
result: 2.0,mm
